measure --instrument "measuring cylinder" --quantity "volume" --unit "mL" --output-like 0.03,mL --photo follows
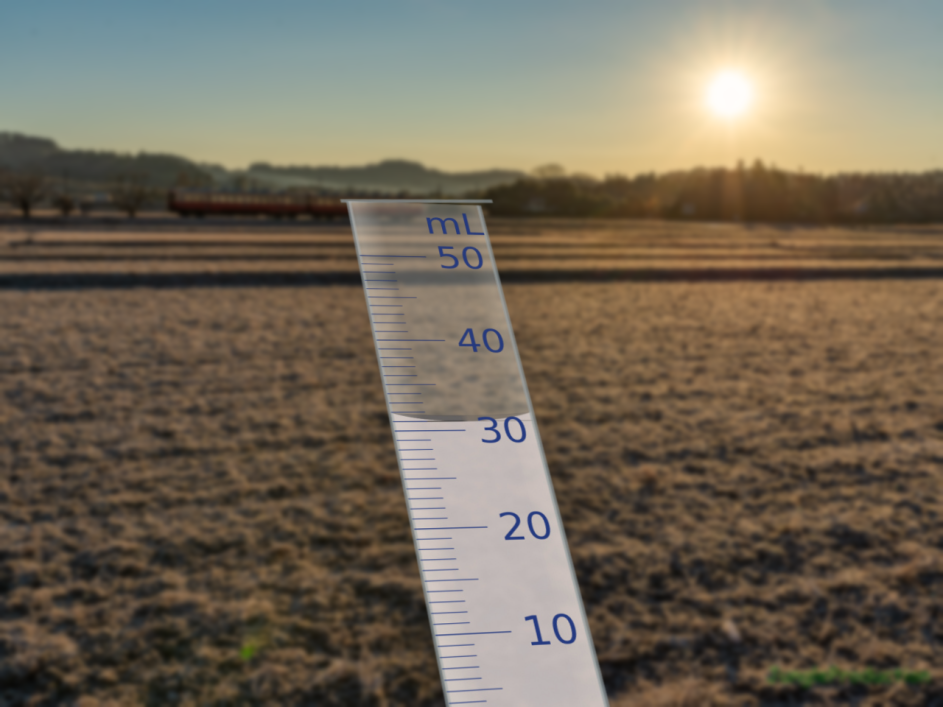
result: 31,mL
